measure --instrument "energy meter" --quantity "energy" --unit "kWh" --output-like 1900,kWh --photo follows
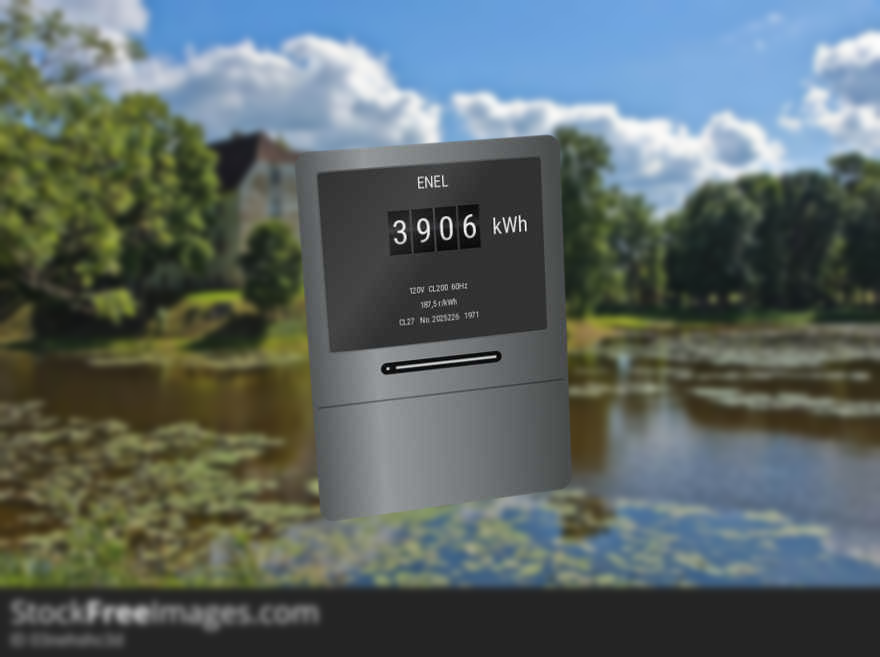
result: 3906,kWh
